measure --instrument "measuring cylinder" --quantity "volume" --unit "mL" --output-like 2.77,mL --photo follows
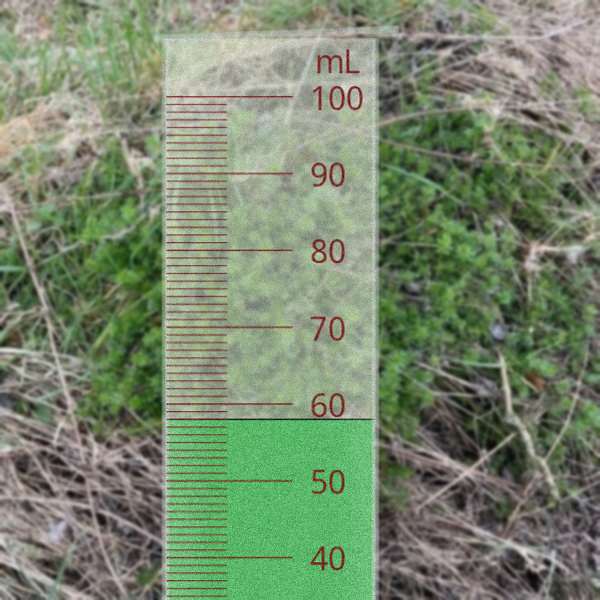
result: 58,mL
